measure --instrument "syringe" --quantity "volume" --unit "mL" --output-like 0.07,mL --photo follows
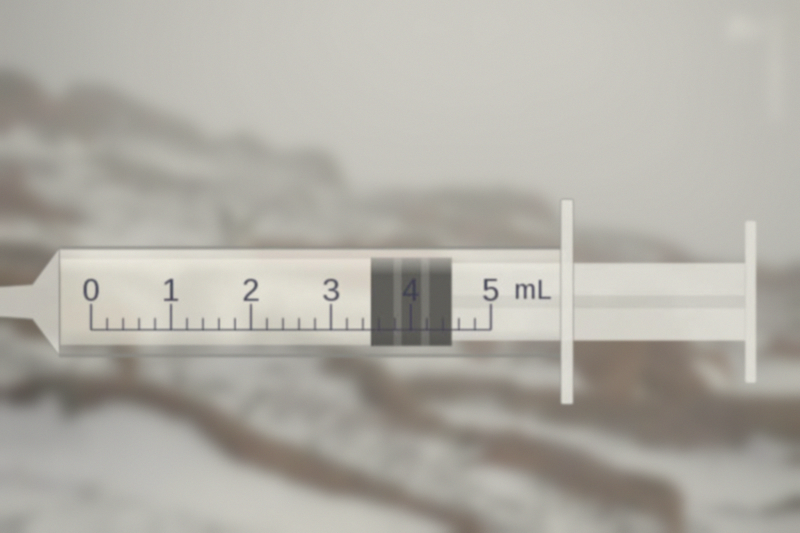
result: 3.5,mL
